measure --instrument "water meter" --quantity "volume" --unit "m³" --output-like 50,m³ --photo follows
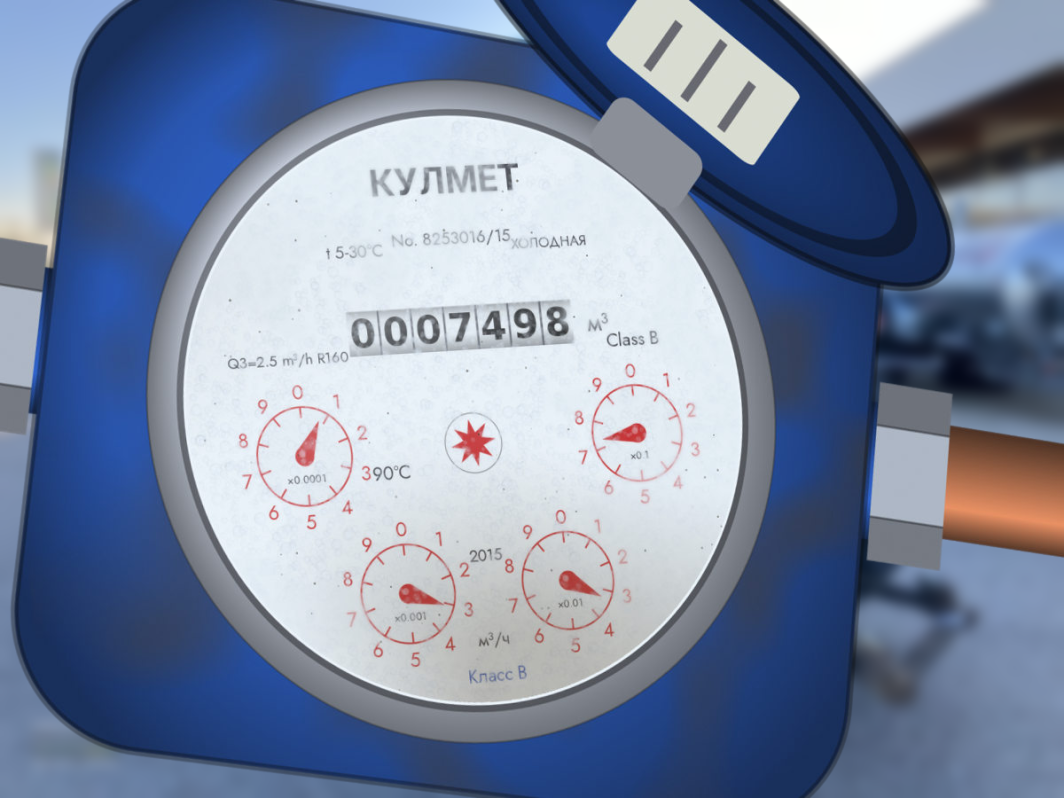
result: 7498.7330,m³
